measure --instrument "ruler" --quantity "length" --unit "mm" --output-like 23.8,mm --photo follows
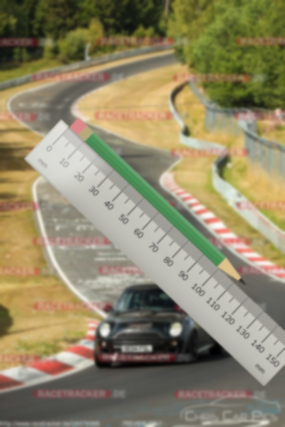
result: 115,mm
